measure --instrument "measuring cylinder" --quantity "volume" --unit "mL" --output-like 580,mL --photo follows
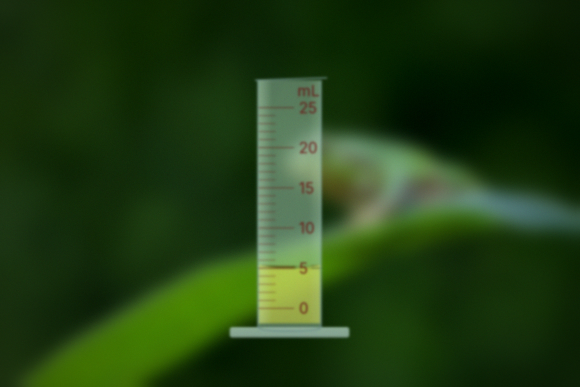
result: 5,mL
